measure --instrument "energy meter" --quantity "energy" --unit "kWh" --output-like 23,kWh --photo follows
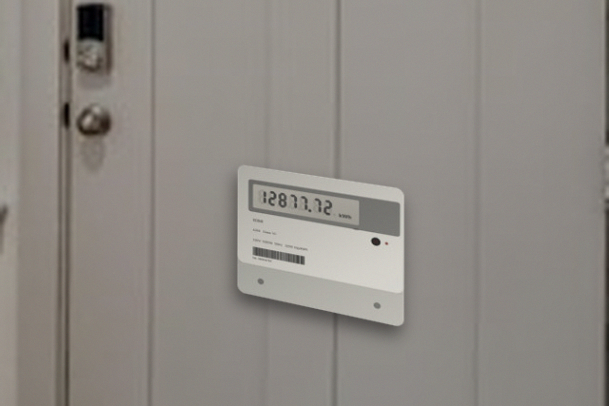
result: 12877.72,kWh
